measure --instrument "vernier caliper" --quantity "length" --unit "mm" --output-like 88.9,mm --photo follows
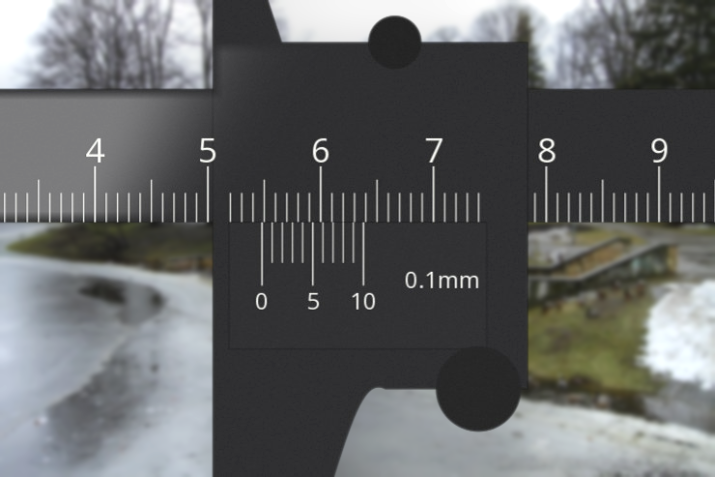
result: 54.8,mm
